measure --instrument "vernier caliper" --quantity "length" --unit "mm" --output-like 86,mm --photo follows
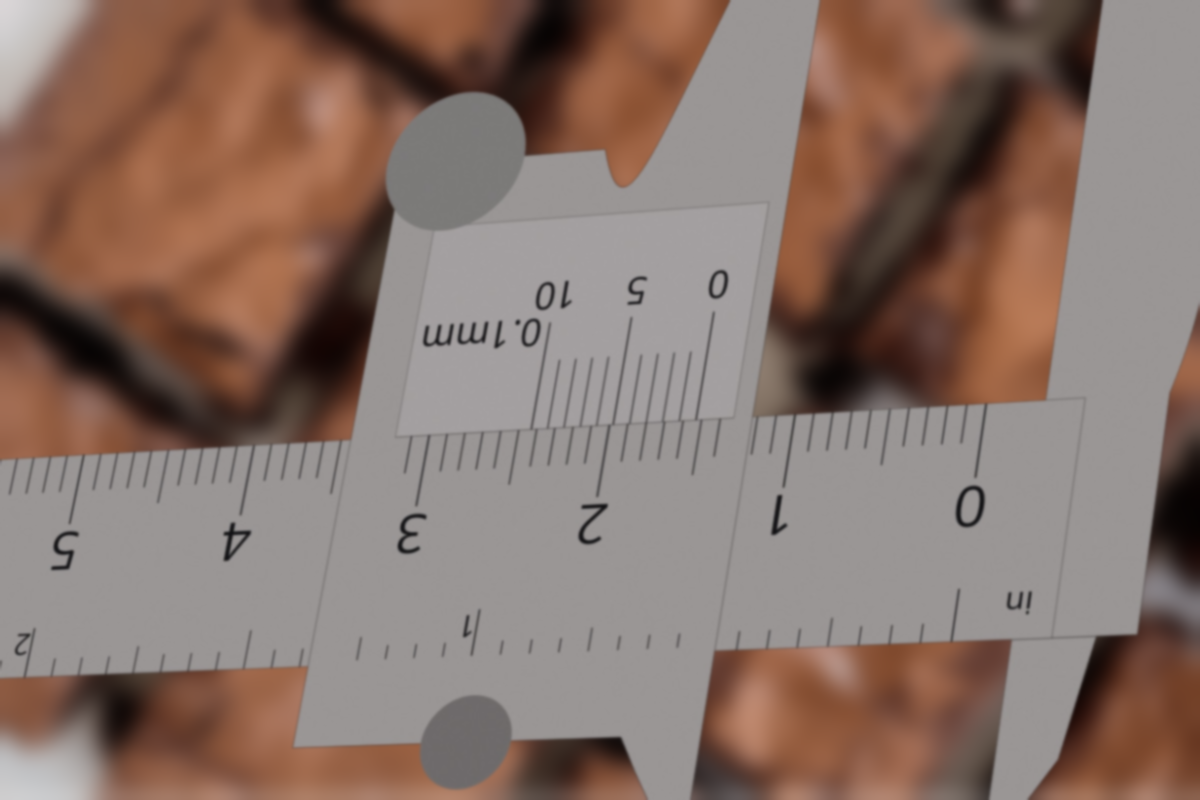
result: 15.3,mm
